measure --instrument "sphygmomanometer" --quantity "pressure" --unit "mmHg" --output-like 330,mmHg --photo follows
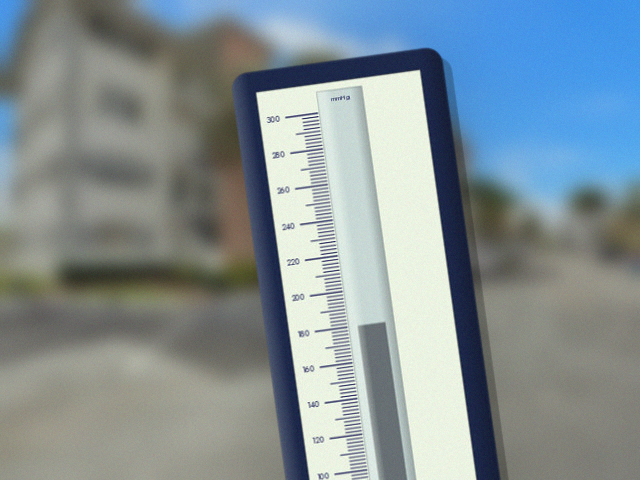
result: 180,mmHg
